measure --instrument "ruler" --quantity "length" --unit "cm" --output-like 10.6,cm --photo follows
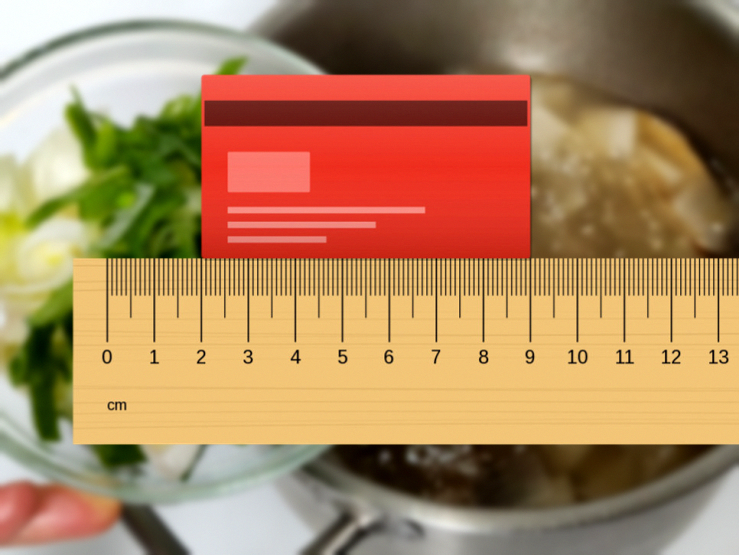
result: 7,cm
